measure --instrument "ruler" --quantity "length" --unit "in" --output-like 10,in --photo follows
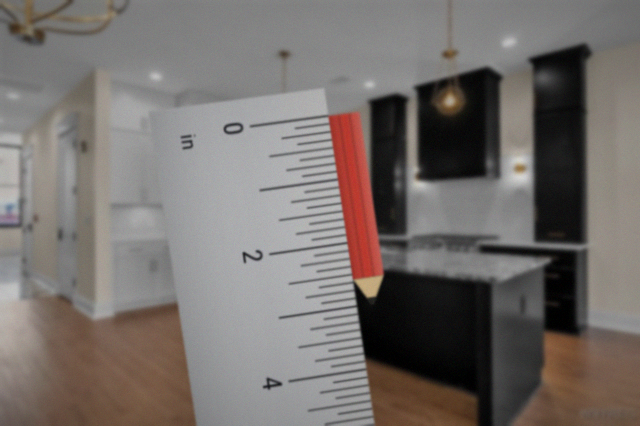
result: 3,in
